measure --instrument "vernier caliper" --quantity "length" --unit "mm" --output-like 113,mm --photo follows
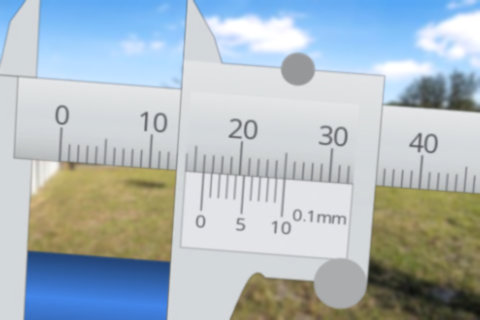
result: 16.0,mm
